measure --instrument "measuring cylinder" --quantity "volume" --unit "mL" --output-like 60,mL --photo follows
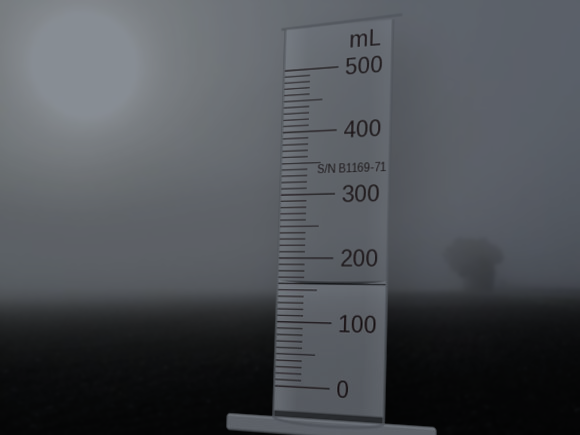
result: 160,mL
